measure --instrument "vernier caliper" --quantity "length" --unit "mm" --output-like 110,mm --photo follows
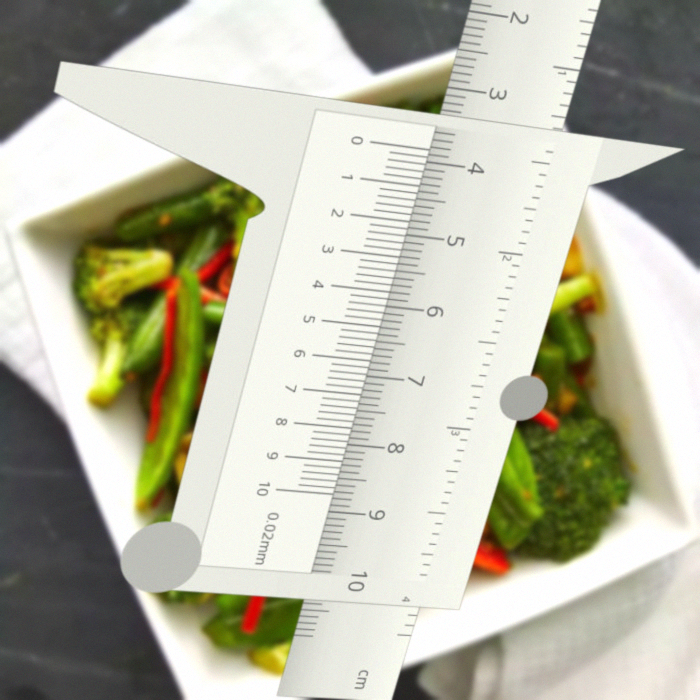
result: 38.4,mm
